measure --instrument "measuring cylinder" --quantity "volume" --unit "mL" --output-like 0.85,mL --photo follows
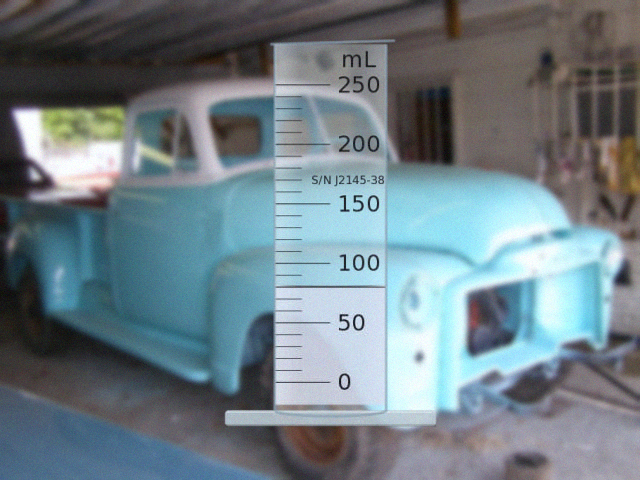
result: 80,mL
